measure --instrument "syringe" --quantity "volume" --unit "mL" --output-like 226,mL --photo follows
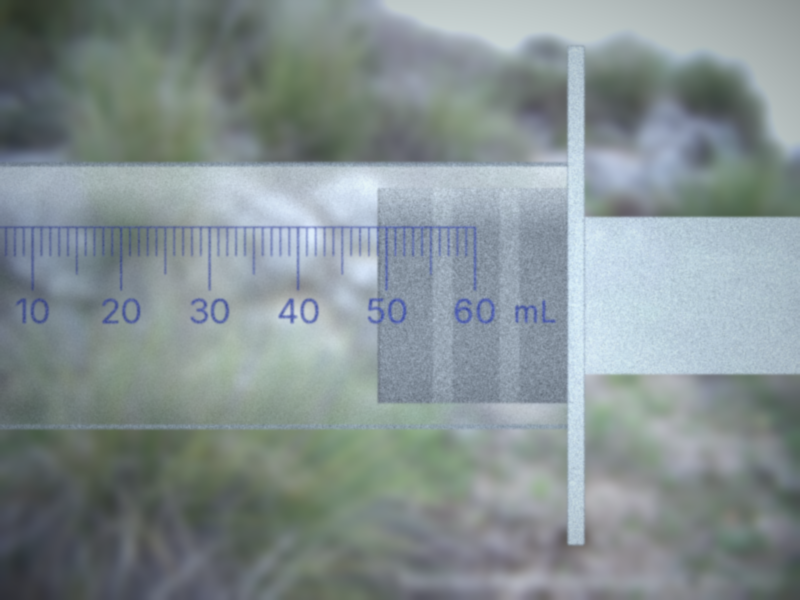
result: 49,mL
